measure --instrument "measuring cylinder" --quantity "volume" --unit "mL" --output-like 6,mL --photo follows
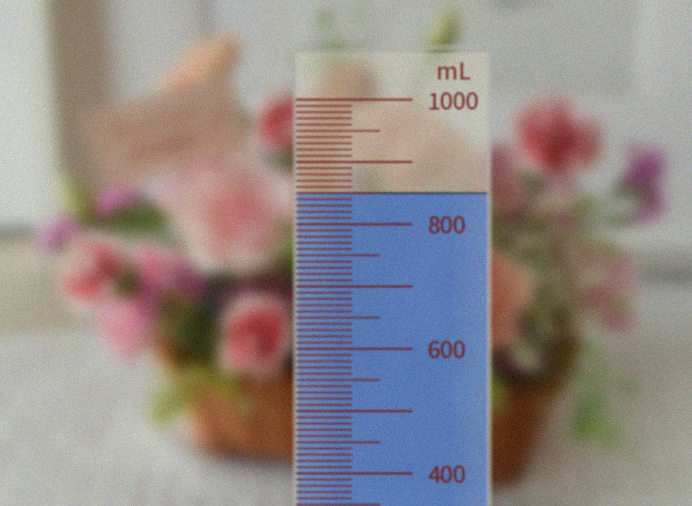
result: 850,mL
